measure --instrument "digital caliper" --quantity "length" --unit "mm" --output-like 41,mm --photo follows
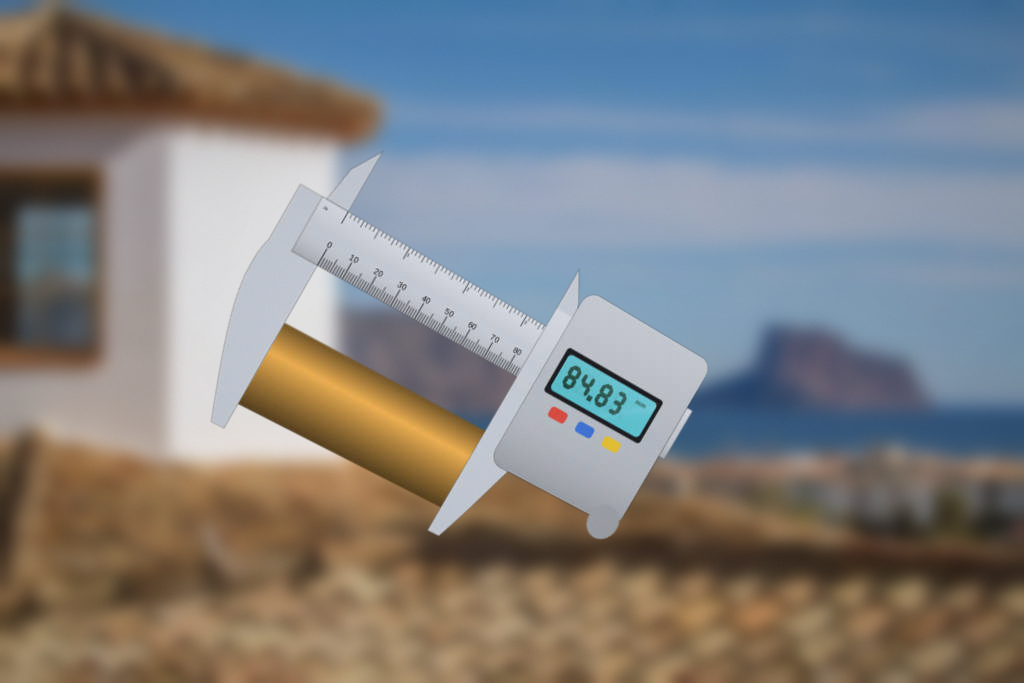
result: 84.83,mm
